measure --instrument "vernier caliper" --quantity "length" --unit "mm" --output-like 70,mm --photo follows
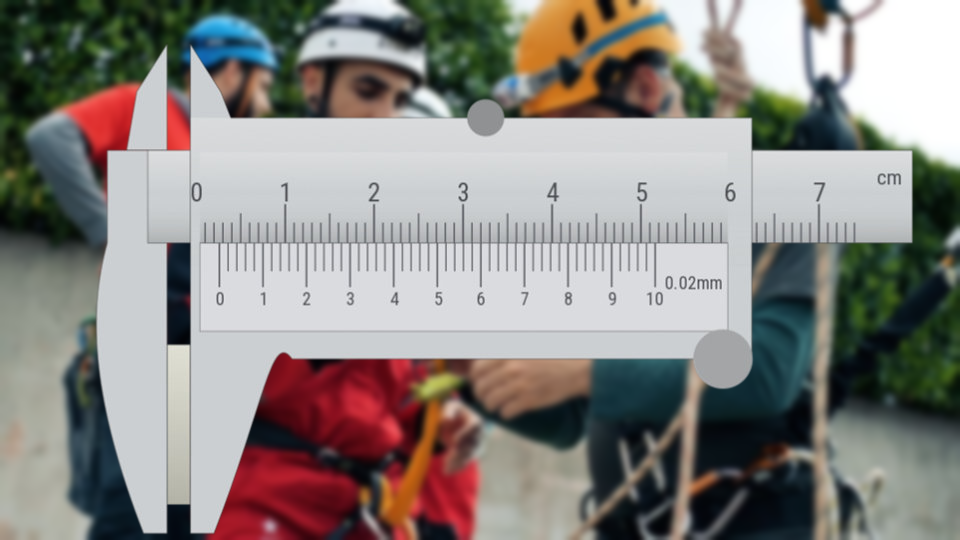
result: 2.6,mm
